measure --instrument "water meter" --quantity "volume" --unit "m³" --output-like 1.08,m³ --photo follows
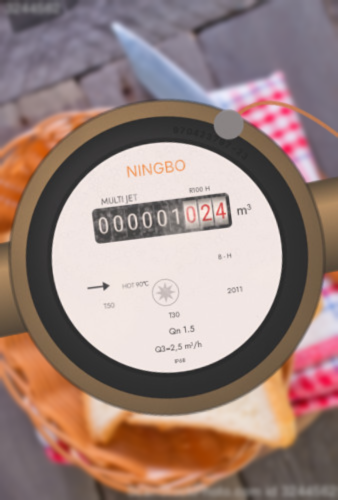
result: 1.024,m³
